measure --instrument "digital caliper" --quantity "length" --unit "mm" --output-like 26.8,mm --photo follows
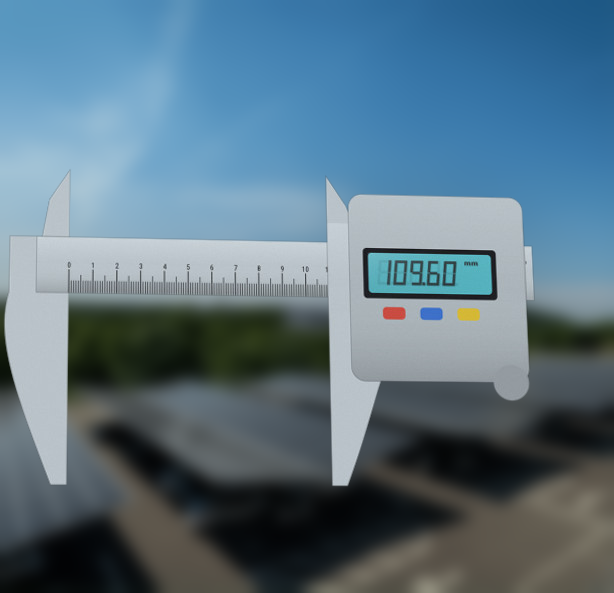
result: 109.60,mm
